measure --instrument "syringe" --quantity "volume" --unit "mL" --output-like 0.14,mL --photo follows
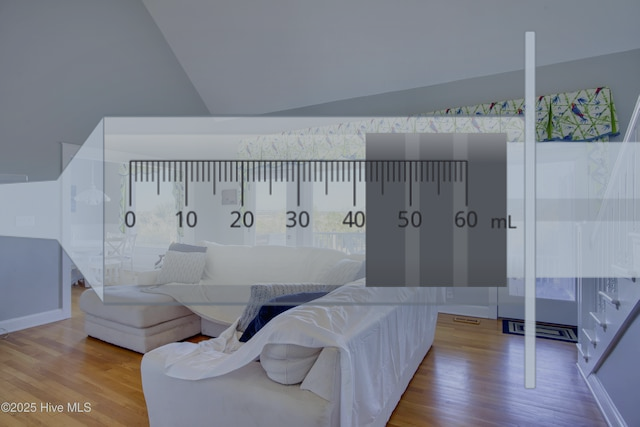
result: 42,mL
